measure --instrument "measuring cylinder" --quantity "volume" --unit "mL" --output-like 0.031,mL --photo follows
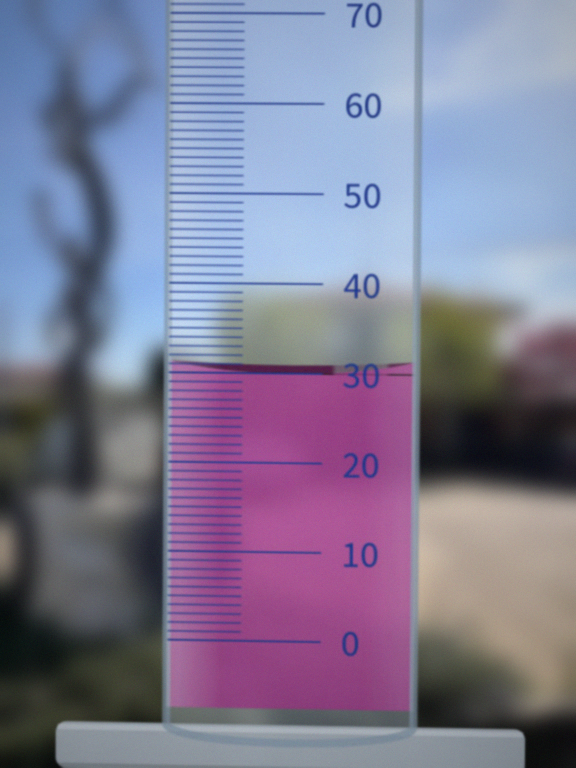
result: 30,mL
